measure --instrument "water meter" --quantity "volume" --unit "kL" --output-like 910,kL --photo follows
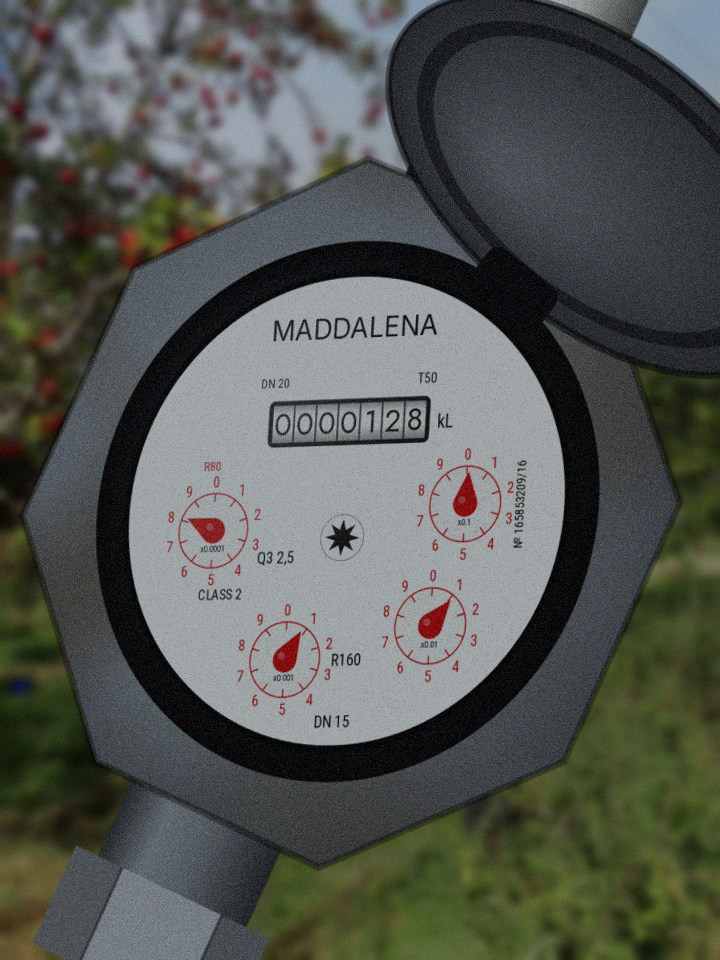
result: 128.0108,kL
